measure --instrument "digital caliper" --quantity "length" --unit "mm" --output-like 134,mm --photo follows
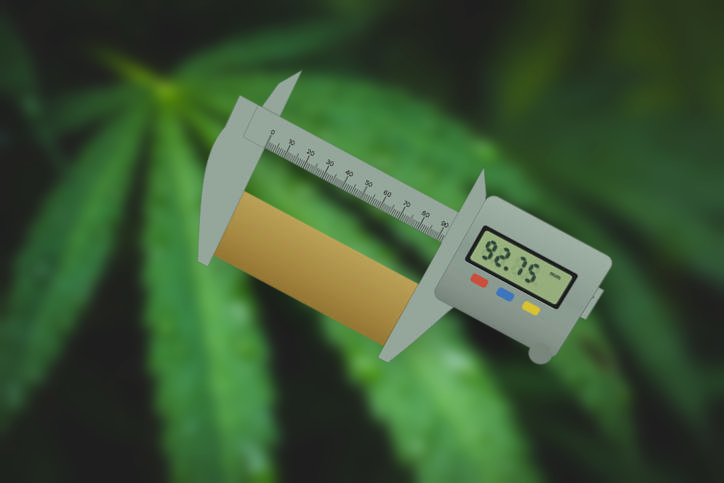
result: 92.75,mm
